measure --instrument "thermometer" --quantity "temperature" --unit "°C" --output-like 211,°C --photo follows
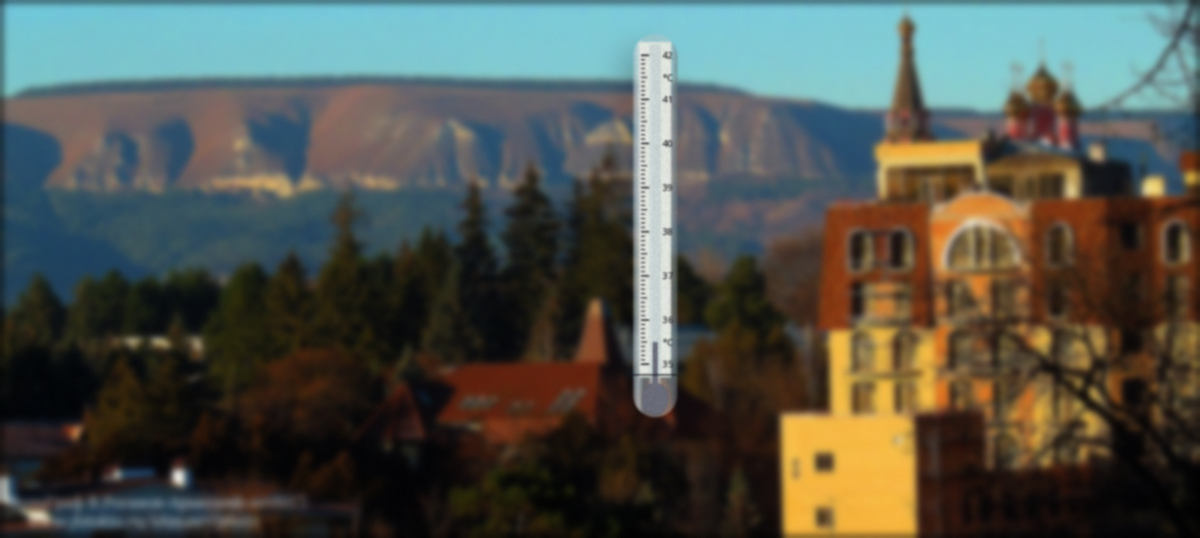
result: 35.5,°C
